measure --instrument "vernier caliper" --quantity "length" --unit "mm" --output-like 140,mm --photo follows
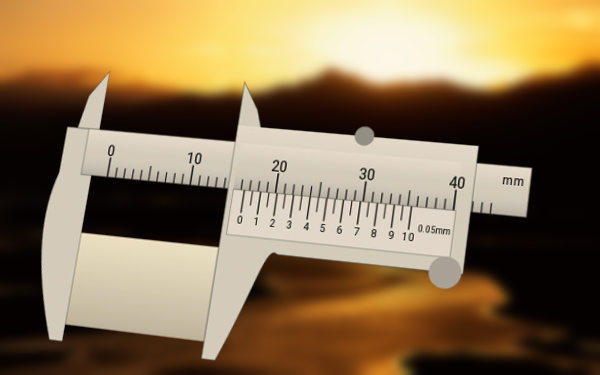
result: 16.4,mm
